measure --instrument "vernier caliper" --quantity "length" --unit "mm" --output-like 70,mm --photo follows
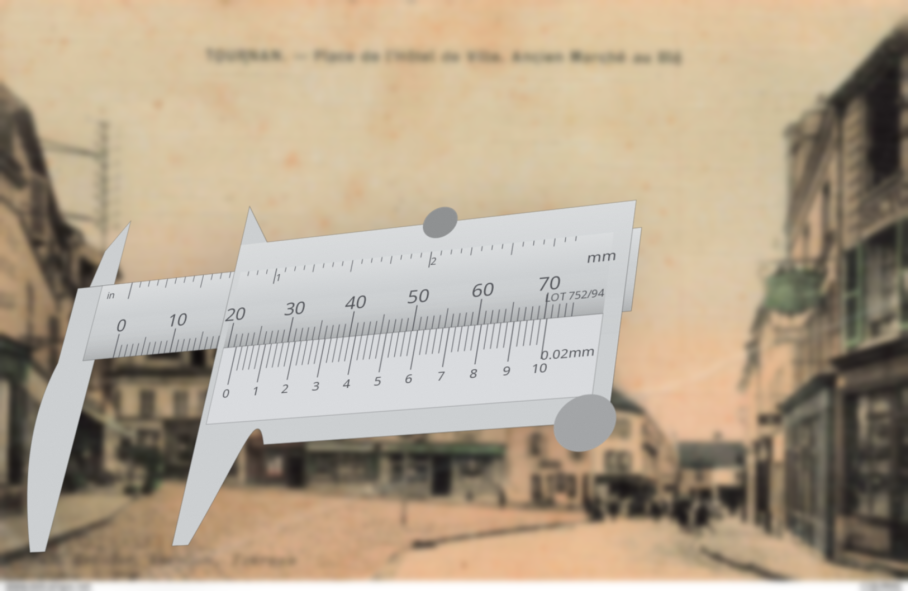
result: 21.4,mm
